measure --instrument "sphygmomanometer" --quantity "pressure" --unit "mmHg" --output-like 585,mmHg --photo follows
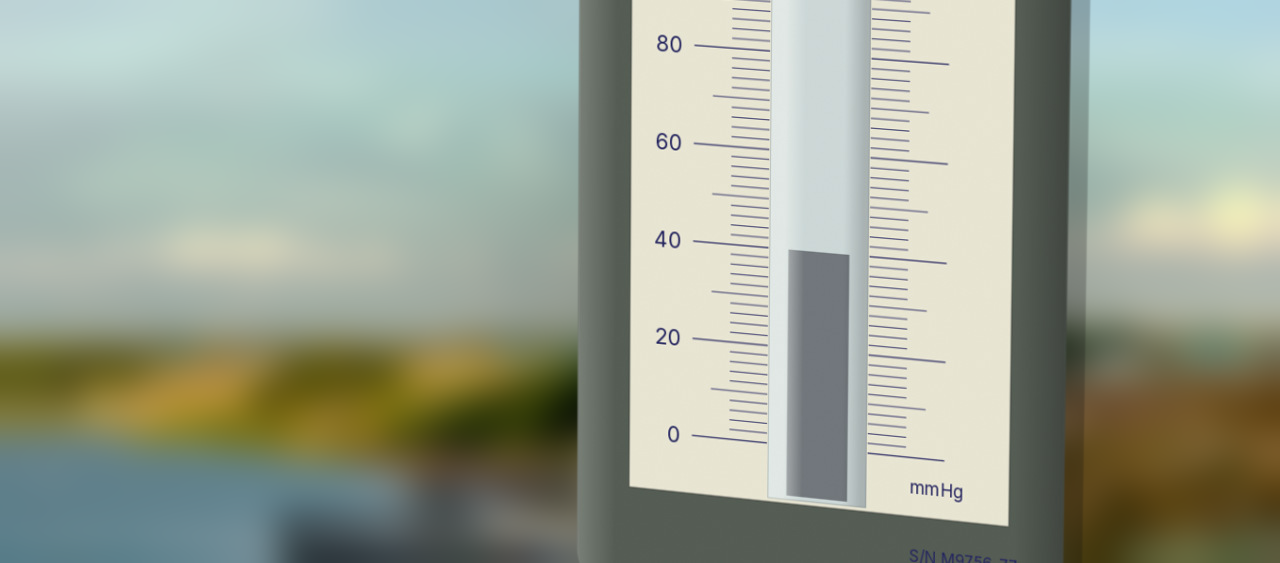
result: 40,mmHg
